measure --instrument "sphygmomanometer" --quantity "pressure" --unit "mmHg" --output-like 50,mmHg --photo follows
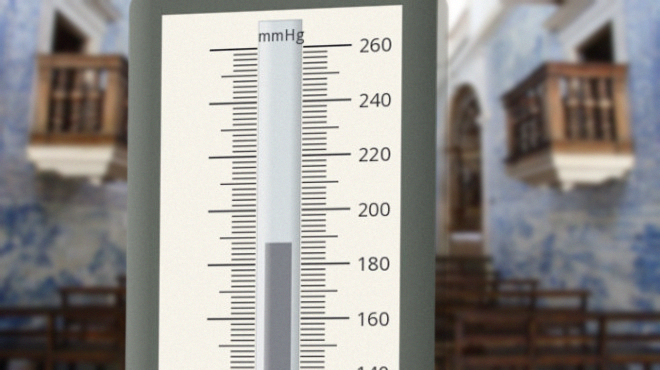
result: 188,mmHg
